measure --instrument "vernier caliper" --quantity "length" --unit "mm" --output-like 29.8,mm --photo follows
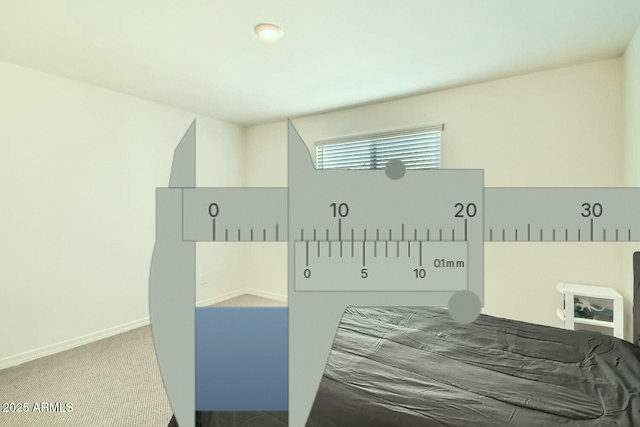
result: 7.4,mm
